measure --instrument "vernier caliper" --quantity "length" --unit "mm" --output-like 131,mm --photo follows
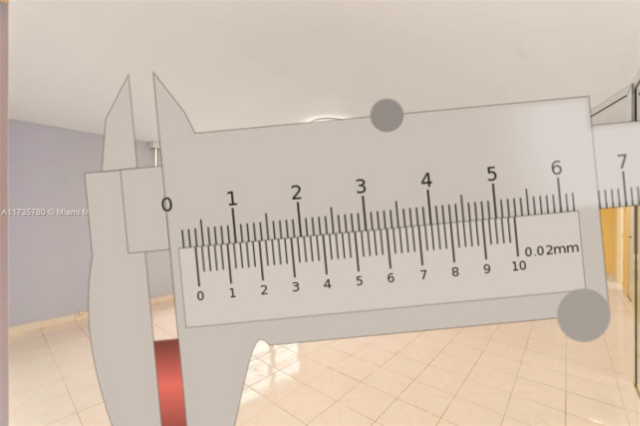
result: 3.8,mm
